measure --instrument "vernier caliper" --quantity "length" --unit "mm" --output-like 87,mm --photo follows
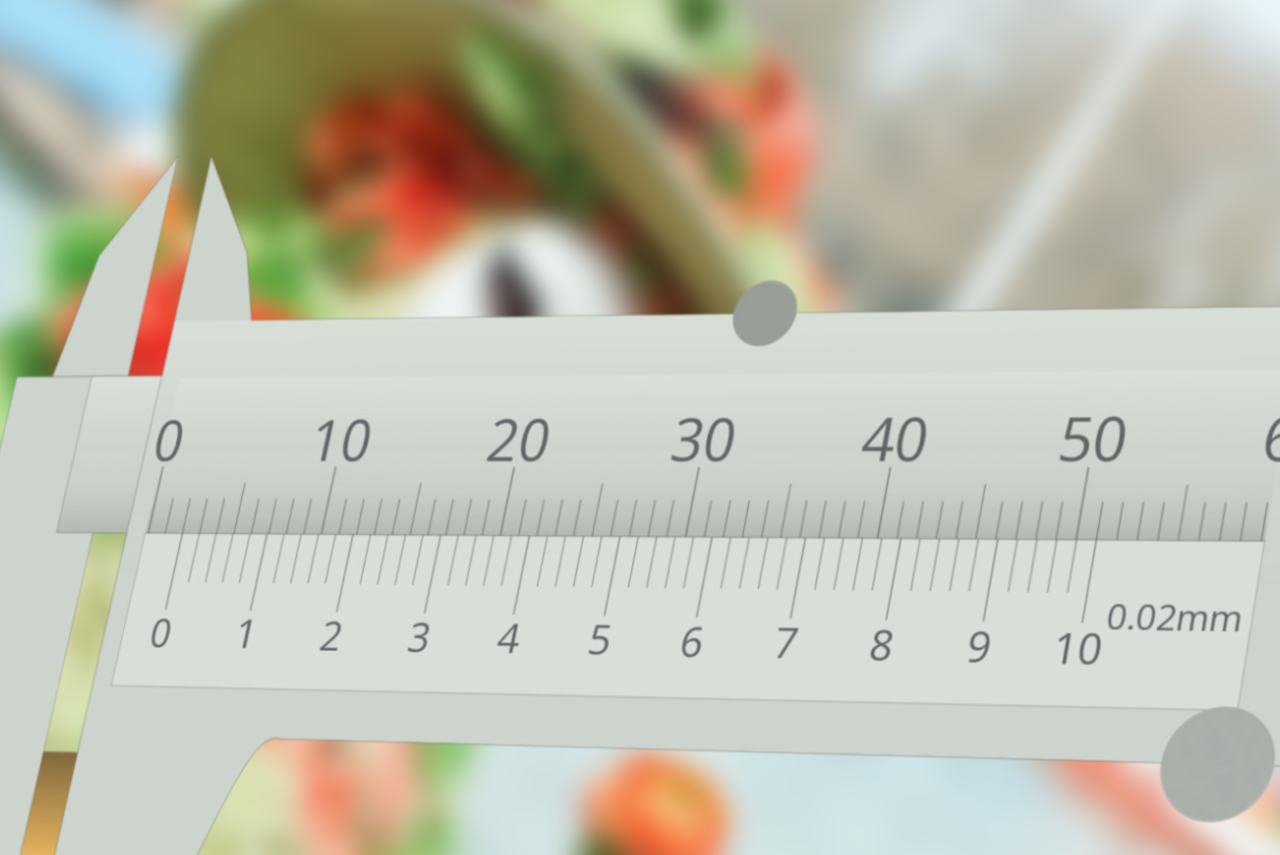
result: 2.0,mm
